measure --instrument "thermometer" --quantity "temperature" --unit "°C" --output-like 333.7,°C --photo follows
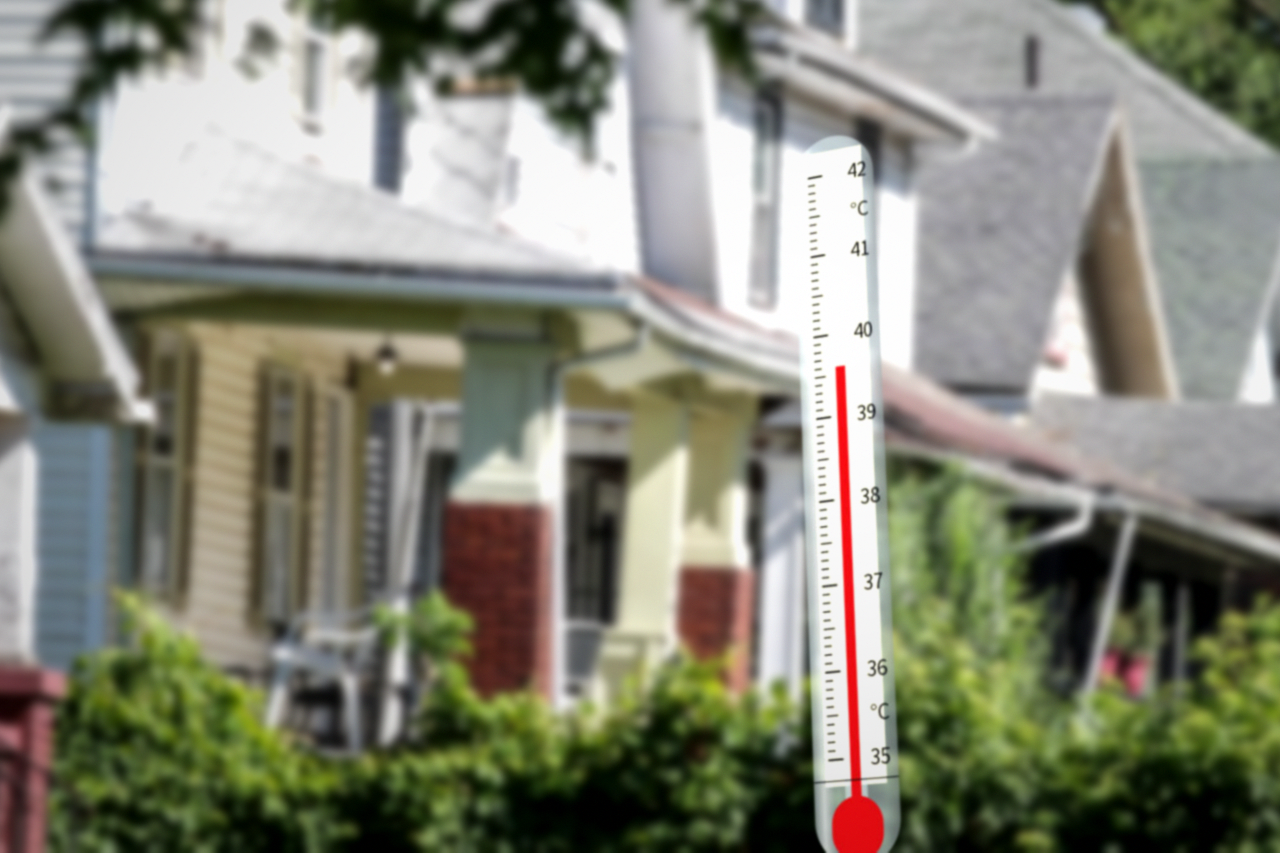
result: 39.6,°C
